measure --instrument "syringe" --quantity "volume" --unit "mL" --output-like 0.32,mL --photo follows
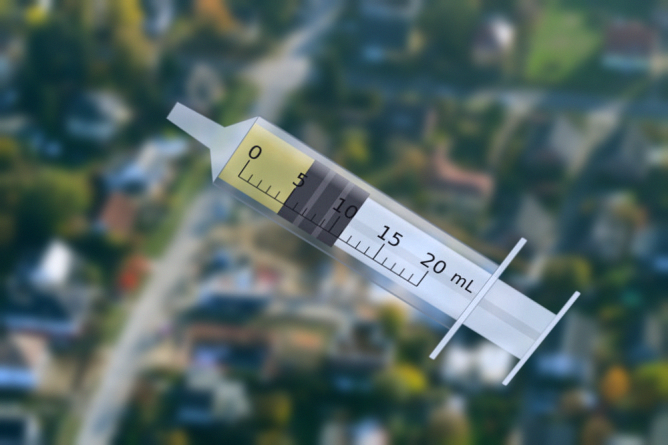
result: 5,mL
